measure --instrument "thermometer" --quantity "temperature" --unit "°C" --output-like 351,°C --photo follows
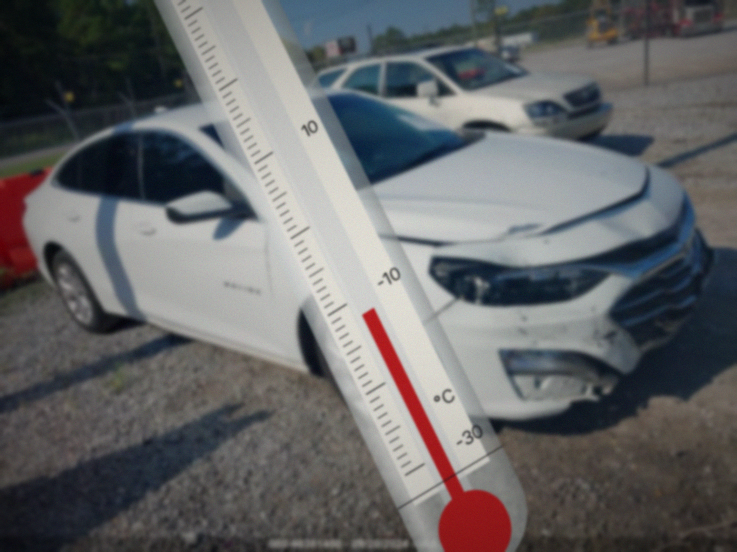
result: -12,°C
